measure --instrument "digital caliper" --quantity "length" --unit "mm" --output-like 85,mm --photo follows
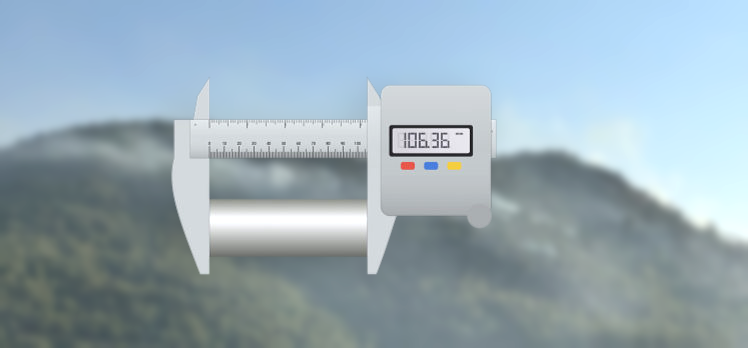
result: 106.36,mm
